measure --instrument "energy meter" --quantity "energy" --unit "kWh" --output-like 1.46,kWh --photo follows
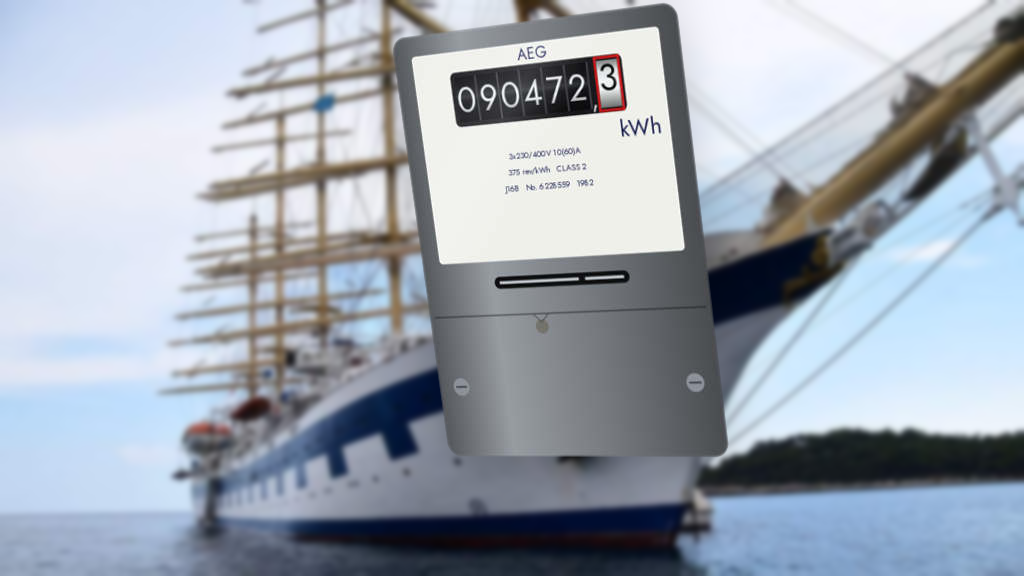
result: 90472.3,kWh
